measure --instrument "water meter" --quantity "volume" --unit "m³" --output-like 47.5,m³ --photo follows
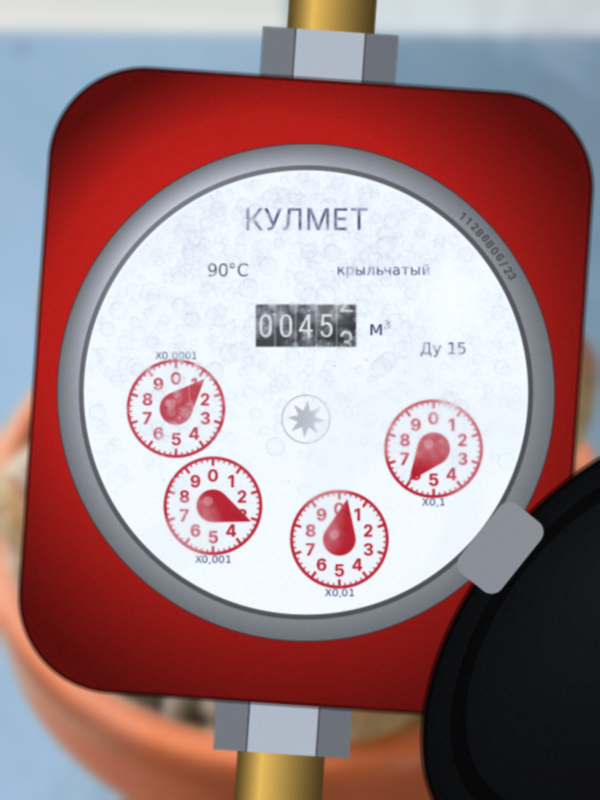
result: 452.6031,m³
